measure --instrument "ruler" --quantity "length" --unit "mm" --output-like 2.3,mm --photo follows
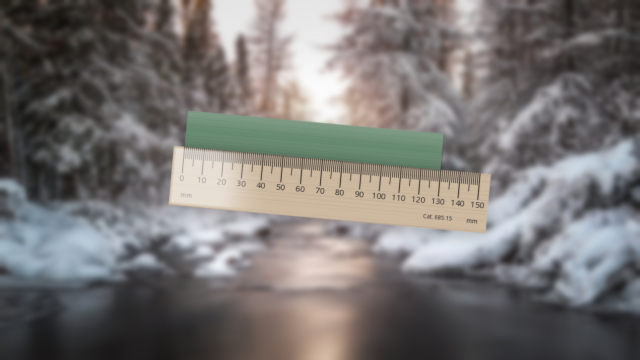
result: 130,mm
